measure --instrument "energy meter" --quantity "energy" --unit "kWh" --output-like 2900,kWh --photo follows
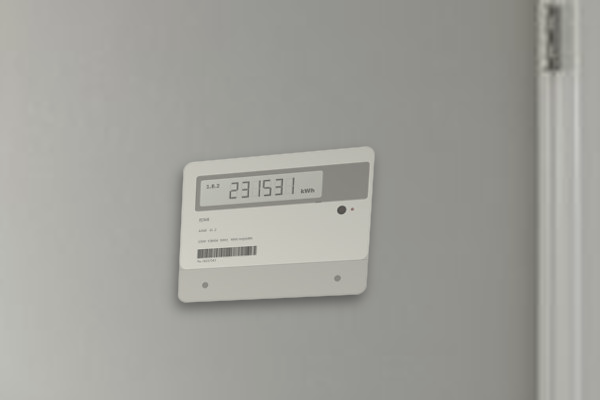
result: 231531,kWh
